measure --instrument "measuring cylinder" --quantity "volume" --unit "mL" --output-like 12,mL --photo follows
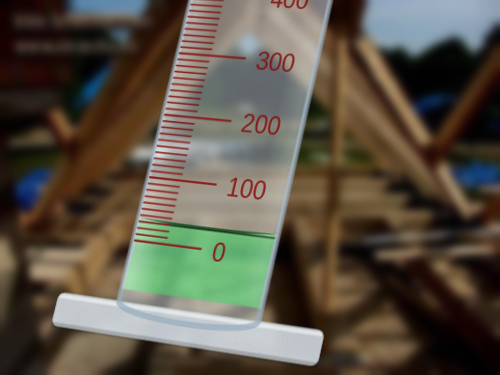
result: 30,mL
